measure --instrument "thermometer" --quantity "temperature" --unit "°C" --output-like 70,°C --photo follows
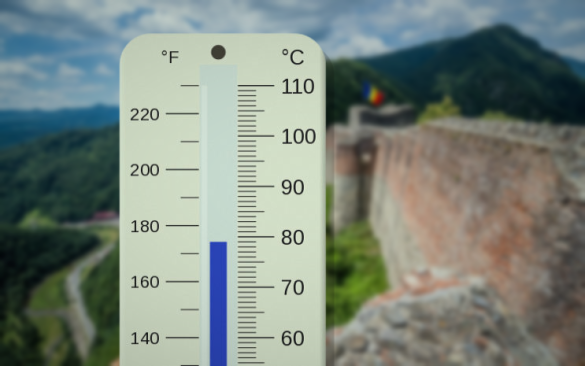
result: 79,°C
